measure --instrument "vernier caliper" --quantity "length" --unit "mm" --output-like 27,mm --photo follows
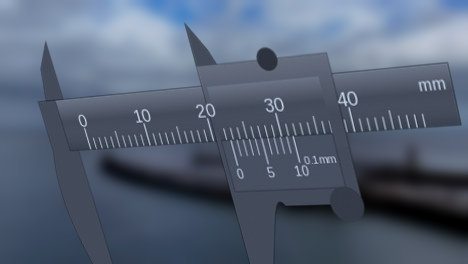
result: 22.6,mm
